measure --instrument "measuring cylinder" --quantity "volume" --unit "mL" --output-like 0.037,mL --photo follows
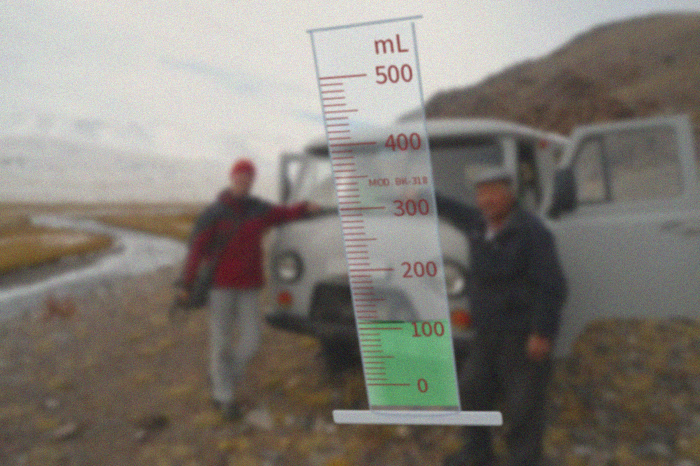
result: 110,mL
